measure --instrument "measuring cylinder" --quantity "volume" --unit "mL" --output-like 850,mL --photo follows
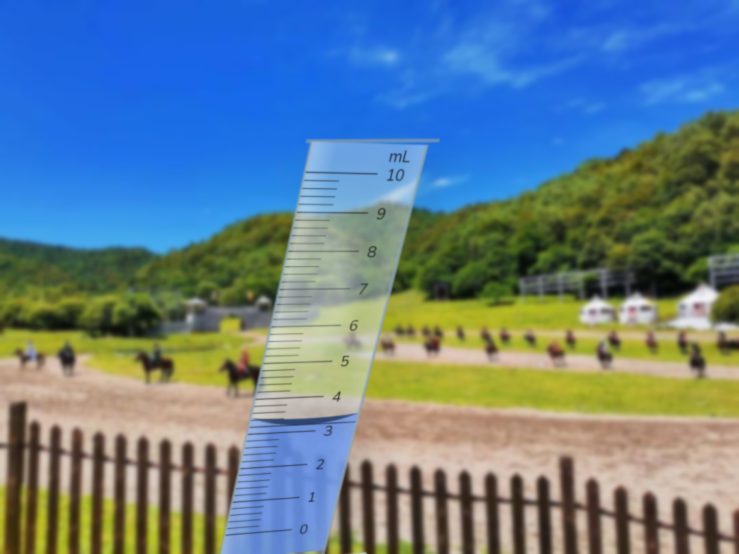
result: 3.2,mL
